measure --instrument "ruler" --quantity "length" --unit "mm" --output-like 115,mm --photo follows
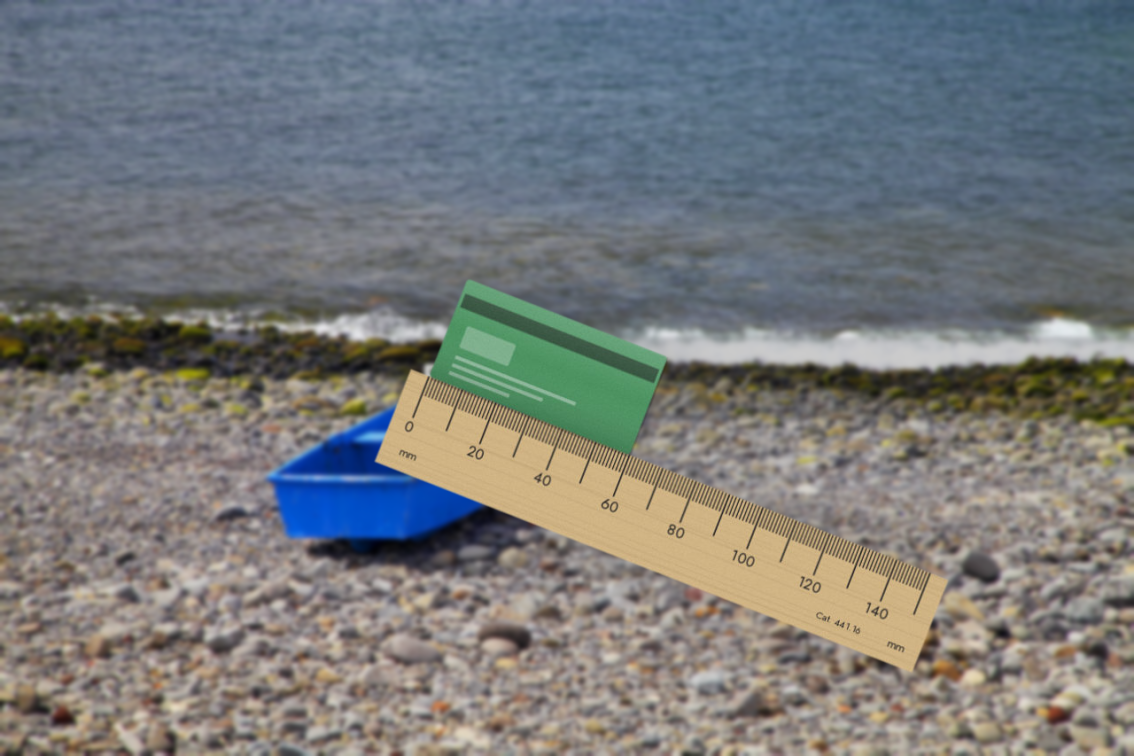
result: 60,mm
